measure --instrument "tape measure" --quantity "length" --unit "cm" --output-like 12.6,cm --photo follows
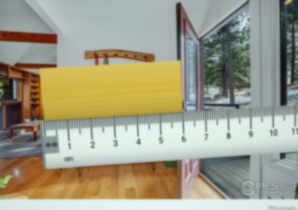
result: 6,cm
